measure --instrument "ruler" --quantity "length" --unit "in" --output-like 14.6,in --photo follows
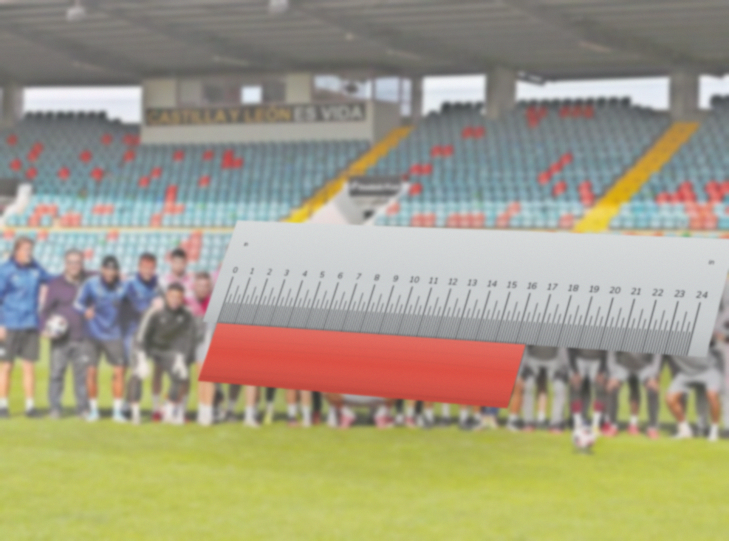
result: 16.5,in
